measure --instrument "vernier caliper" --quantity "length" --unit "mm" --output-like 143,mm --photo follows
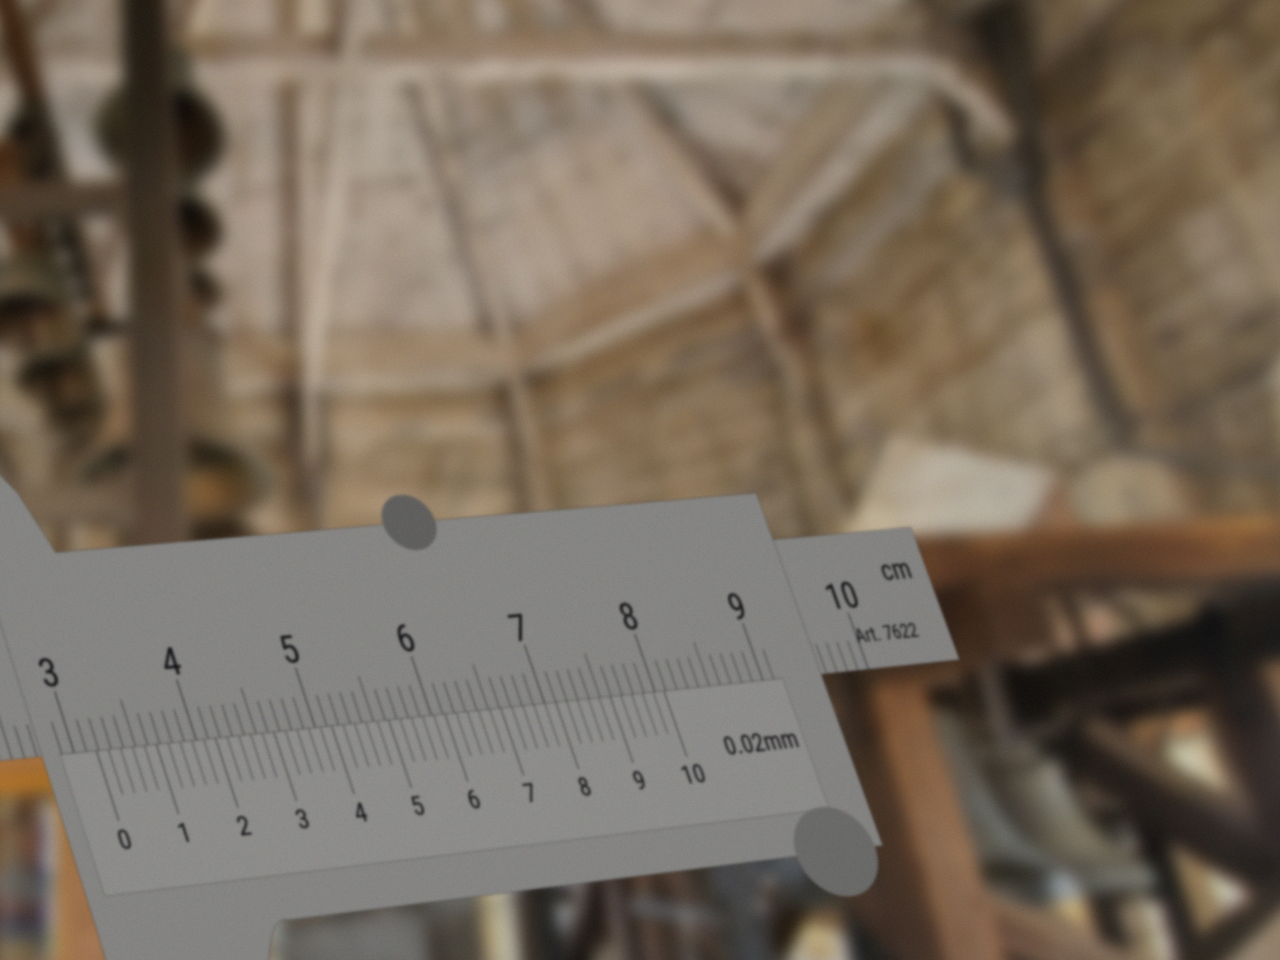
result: 31.8,mm
